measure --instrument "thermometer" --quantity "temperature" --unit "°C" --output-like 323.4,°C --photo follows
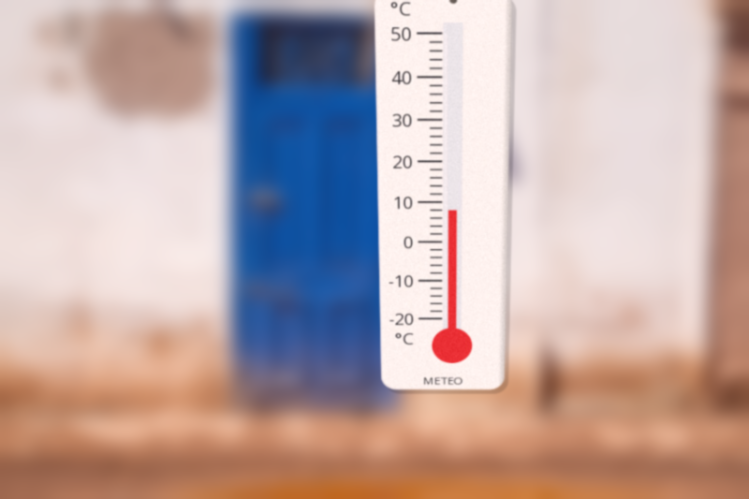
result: 8,°C
